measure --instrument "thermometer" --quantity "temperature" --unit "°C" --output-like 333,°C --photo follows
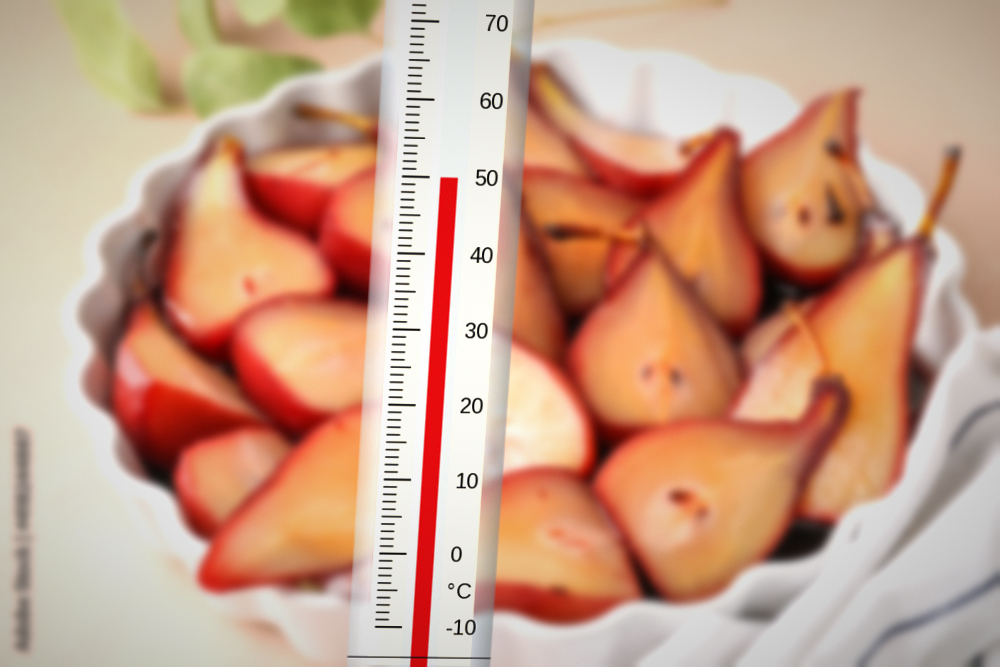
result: 50,°C
